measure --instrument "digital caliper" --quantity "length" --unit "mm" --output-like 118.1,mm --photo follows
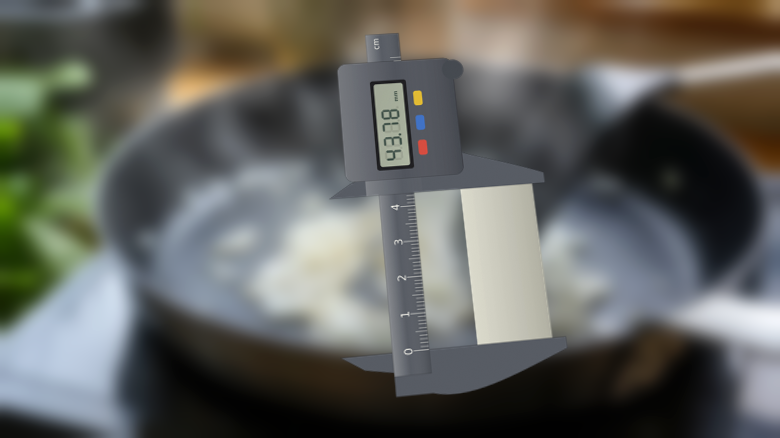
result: 43.78,mm
